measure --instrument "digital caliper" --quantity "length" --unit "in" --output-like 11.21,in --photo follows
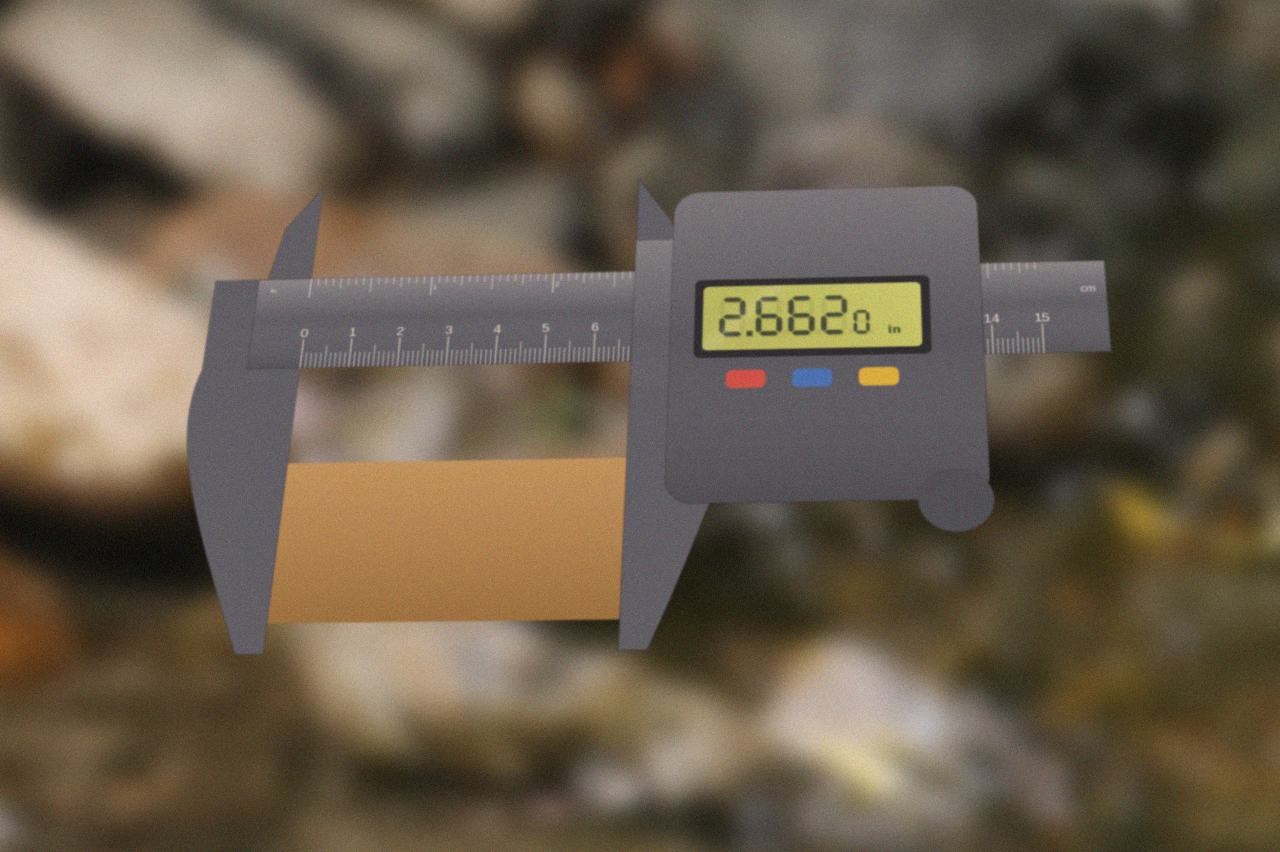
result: 2.6620,in
